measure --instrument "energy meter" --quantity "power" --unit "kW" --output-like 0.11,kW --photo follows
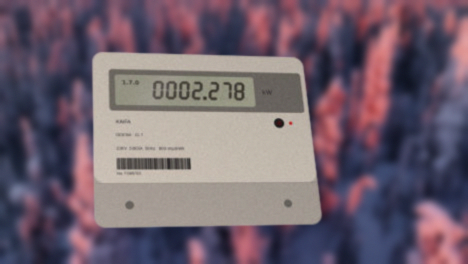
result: 2.278,kW
